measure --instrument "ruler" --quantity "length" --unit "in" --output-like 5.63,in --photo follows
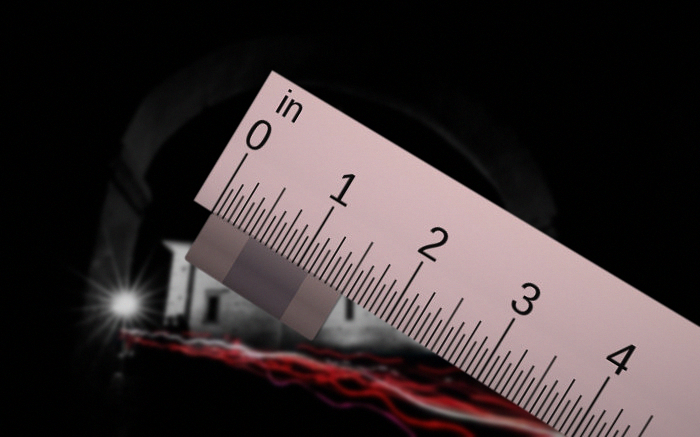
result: 1.5,in
